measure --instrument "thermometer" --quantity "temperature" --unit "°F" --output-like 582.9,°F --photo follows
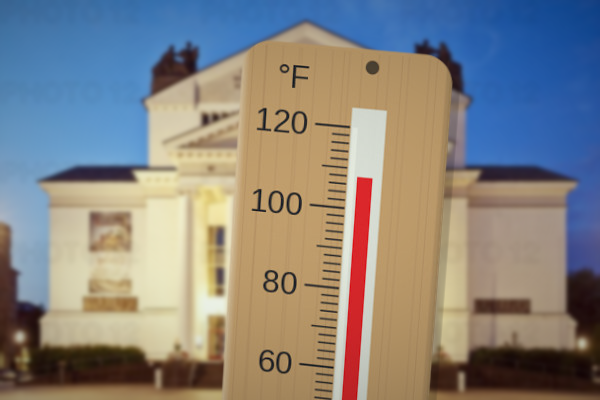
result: 108,°F
